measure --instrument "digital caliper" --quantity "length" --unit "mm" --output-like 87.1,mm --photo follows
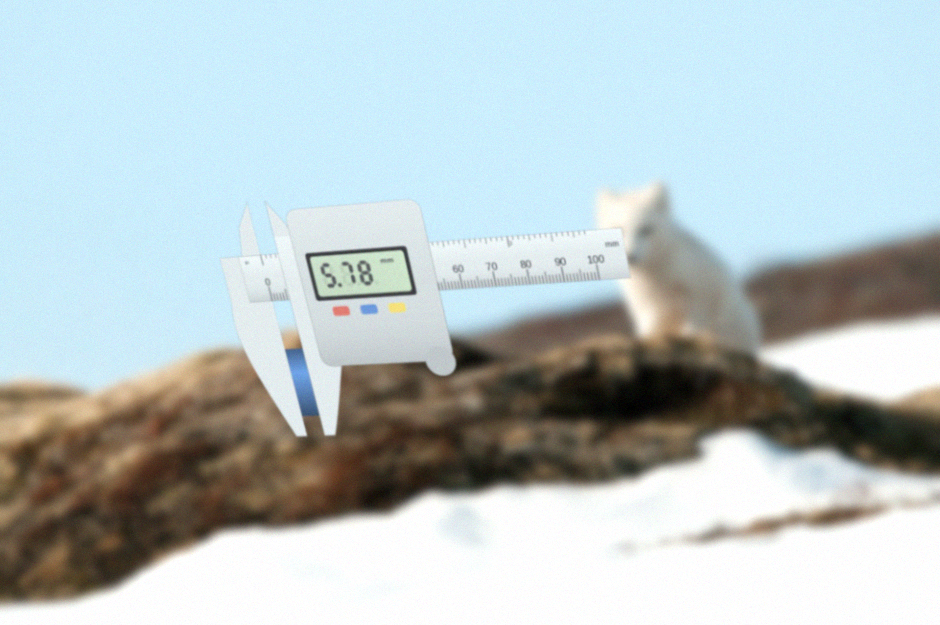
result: 5.78,mm
